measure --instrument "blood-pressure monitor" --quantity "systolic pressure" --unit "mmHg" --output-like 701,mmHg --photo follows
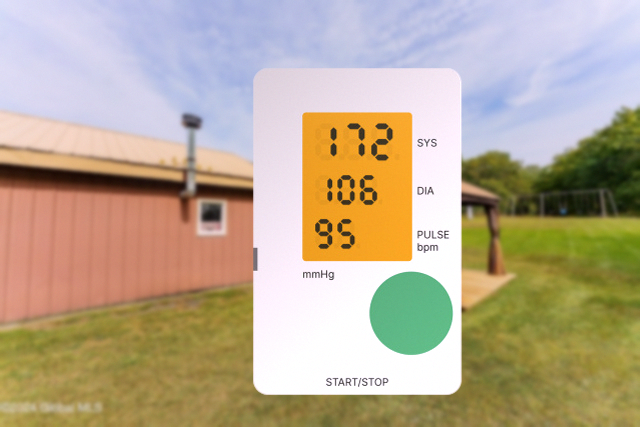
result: 172,mmHg
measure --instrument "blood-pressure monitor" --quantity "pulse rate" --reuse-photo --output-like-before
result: 95,bpm
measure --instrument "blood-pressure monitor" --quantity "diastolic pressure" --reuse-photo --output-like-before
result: 106,mmHg
